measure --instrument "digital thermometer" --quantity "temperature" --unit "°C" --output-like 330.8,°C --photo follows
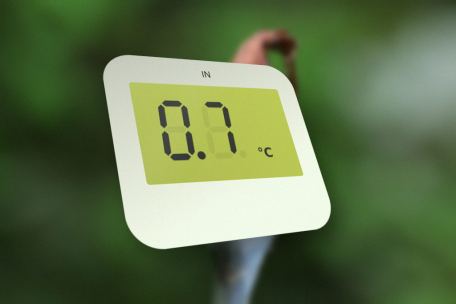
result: 0.7,°C
